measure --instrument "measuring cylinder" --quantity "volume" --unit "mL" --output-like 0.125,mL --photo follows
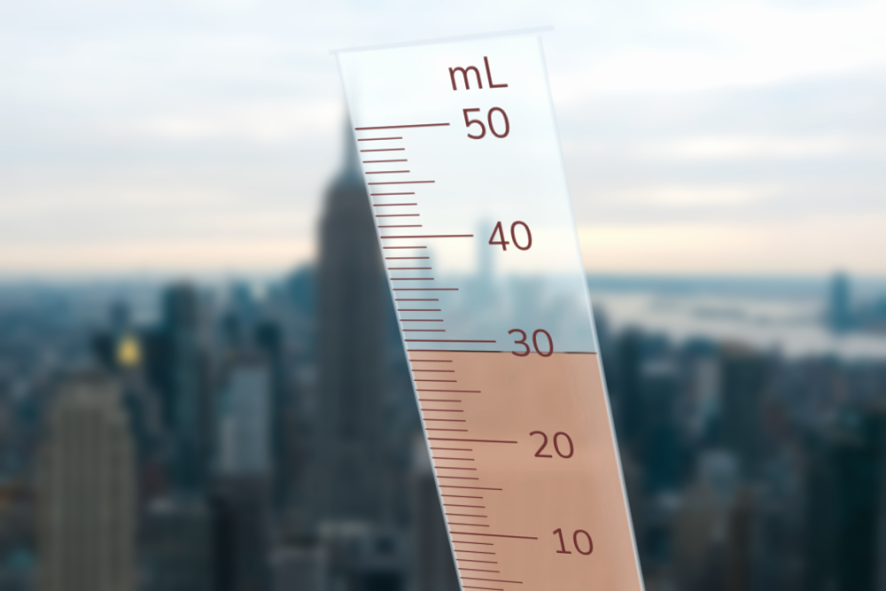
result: 29,mL
